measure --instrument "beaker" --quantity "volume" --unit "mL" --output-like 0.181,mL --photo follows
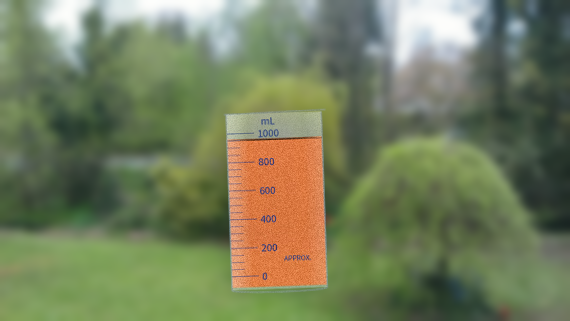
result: 950,mL
